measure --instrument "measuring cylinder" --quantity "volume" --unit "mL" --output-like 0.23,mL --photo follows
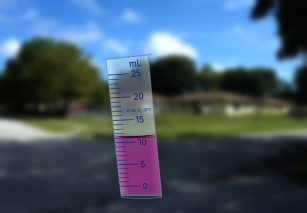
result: 11,mL
